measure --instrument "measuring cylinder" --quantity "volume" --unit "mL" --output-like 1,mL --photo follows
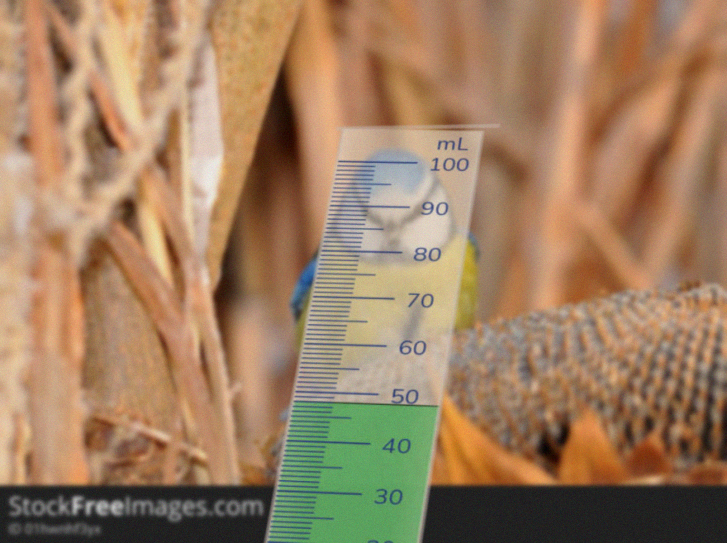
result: 48,mL
